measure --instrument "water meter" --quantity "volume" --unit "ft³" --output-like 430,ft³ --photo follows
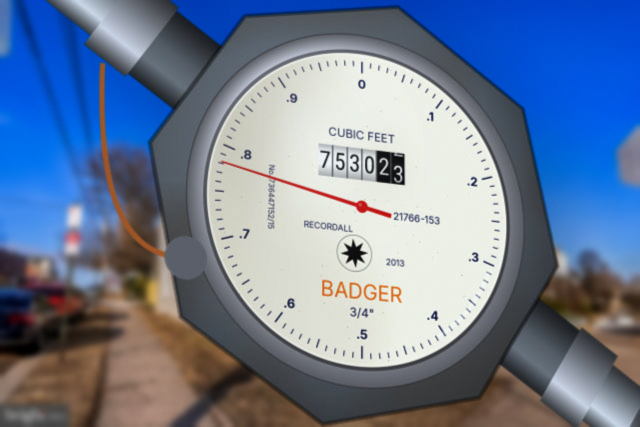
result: 753022.78,ft³
